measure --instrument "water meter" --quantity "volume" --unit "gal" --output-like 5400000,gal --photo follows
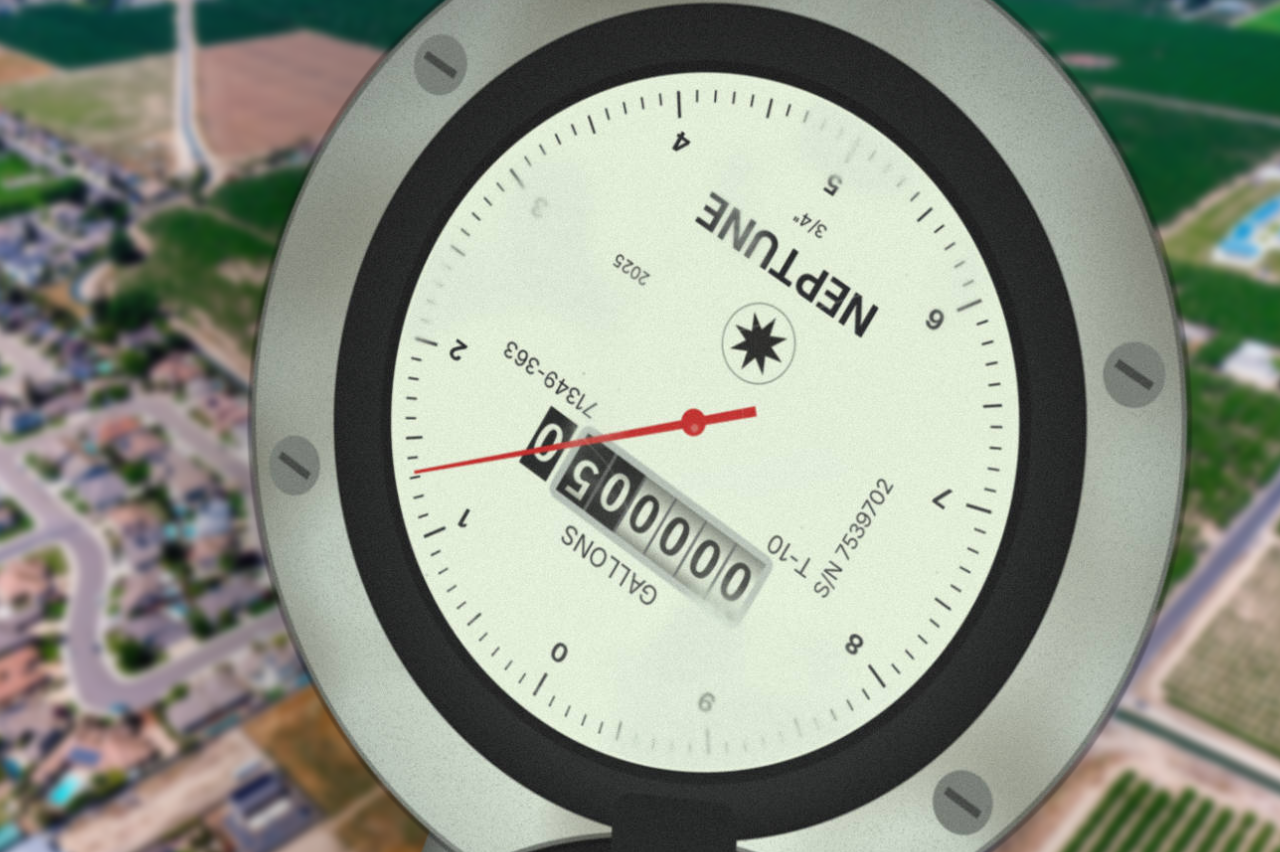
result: 51.3,gal
